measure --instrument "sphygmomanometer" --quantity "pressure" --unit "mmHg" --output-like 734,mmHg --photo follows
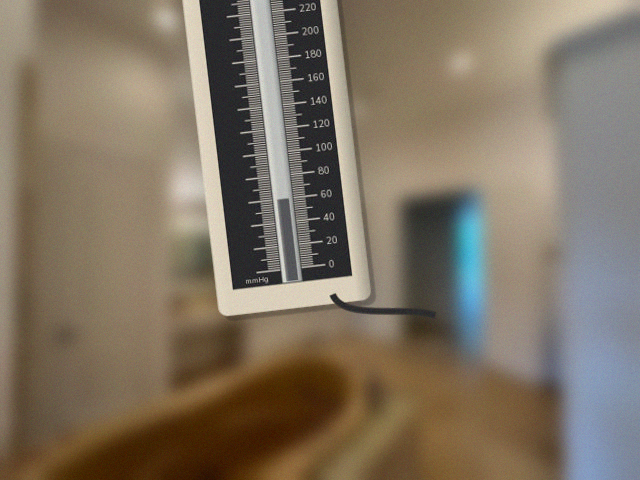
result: 60,mmHg
